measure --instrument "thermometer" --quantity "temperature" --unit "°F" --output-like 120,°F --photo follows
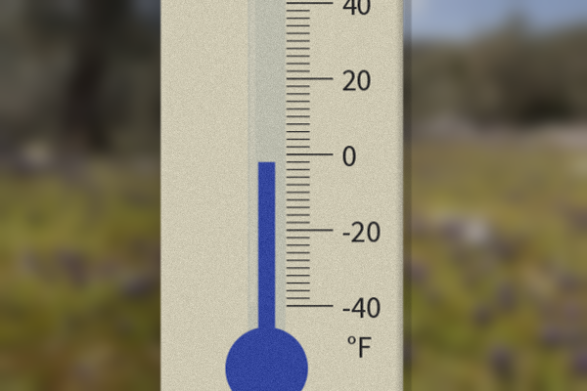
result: -2,°F
